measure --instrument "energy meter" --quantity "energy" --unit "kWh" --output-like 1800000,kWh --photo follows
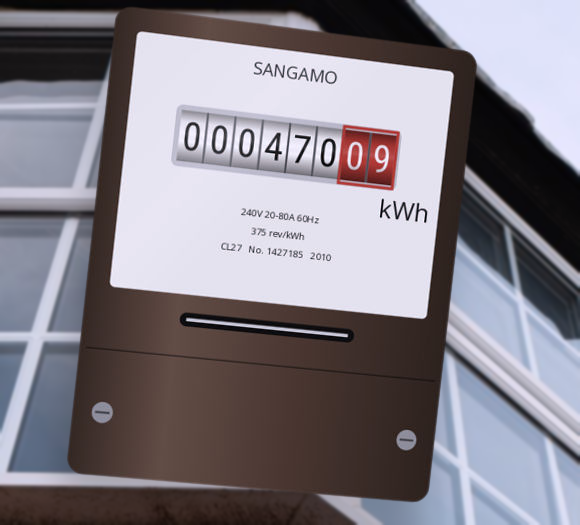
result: 470.09,kWh
